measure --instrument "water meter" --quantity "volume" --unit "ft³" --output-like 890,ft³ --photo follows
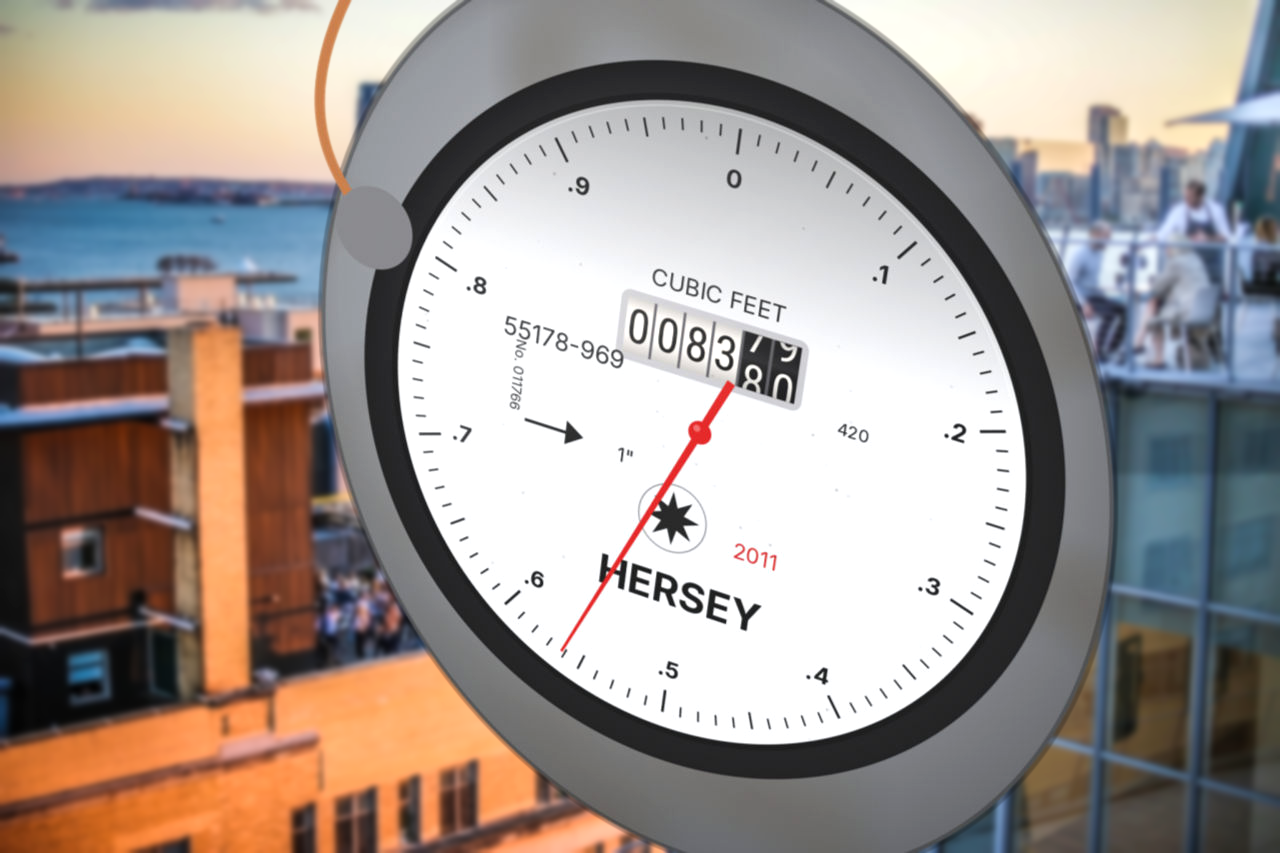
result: 8379.56,ft³
